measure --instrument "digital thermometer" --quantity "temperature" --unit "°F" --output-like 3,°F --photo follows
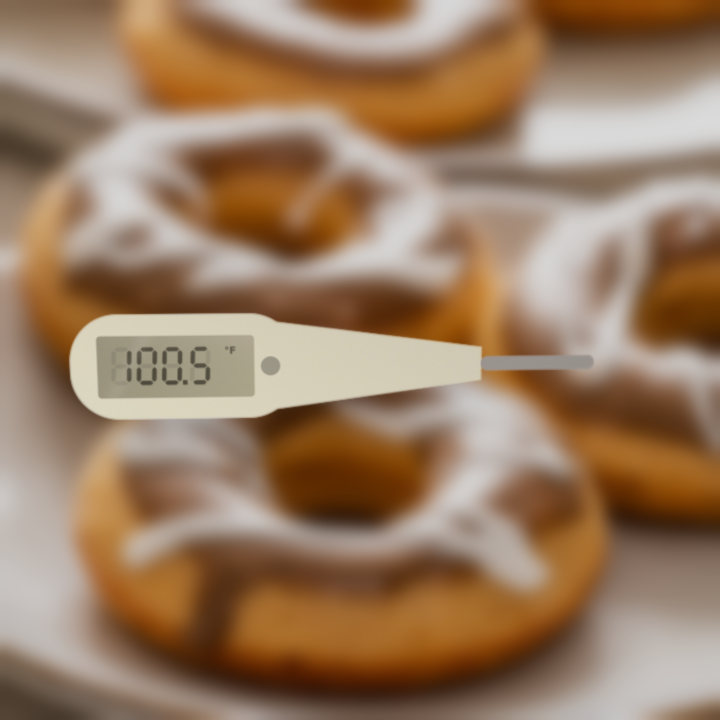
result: 100.5,°F
